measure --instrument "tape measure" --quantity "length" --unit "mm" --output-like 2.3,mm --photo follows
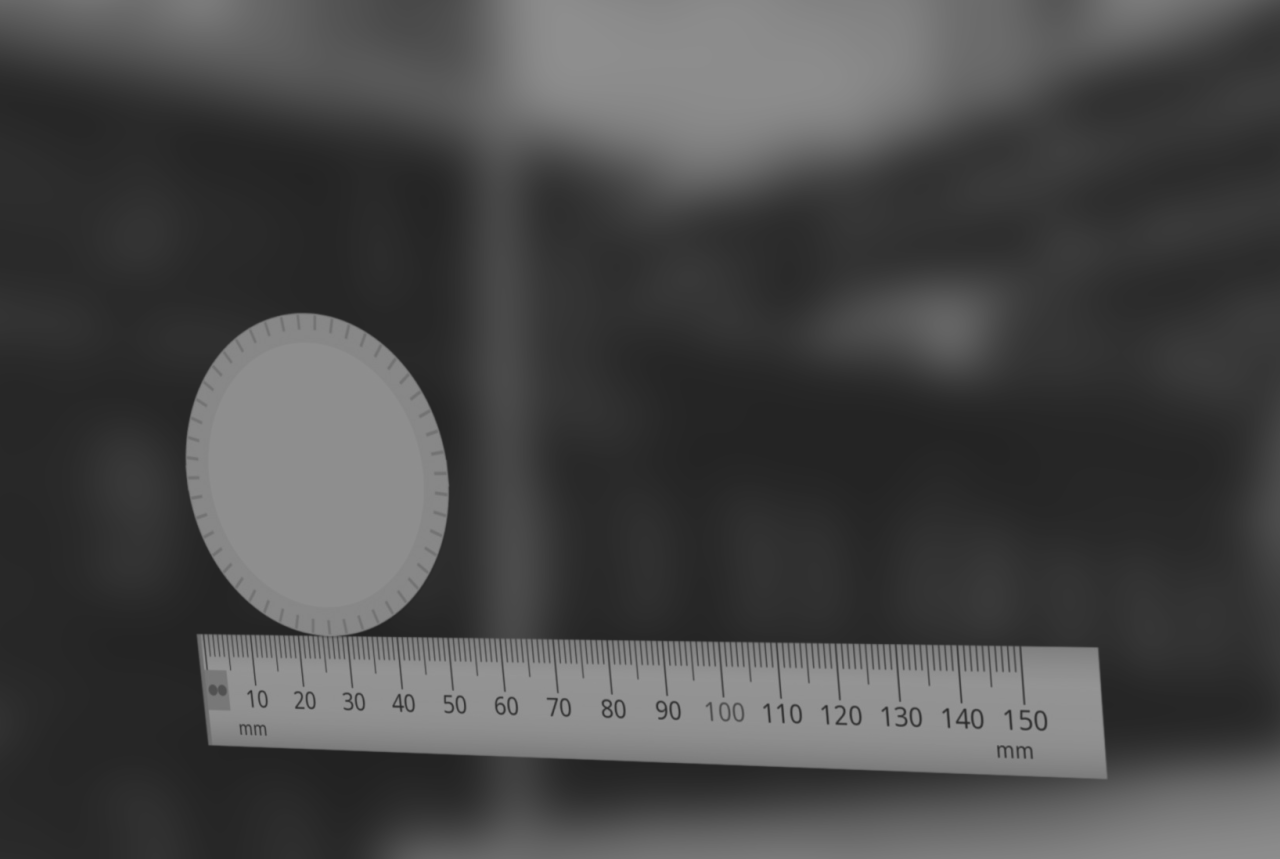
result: 53,mm
